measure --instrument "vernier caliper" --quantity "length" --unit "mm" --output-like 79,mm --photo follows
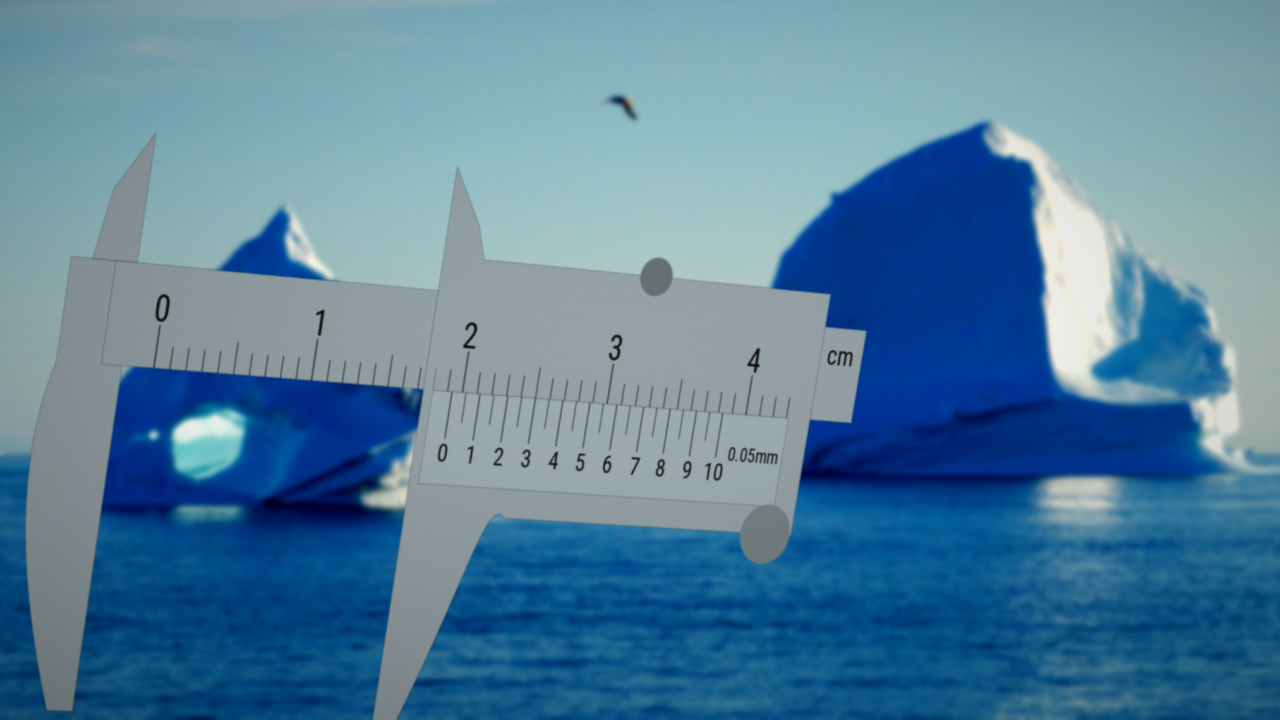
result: 19.3,mm
